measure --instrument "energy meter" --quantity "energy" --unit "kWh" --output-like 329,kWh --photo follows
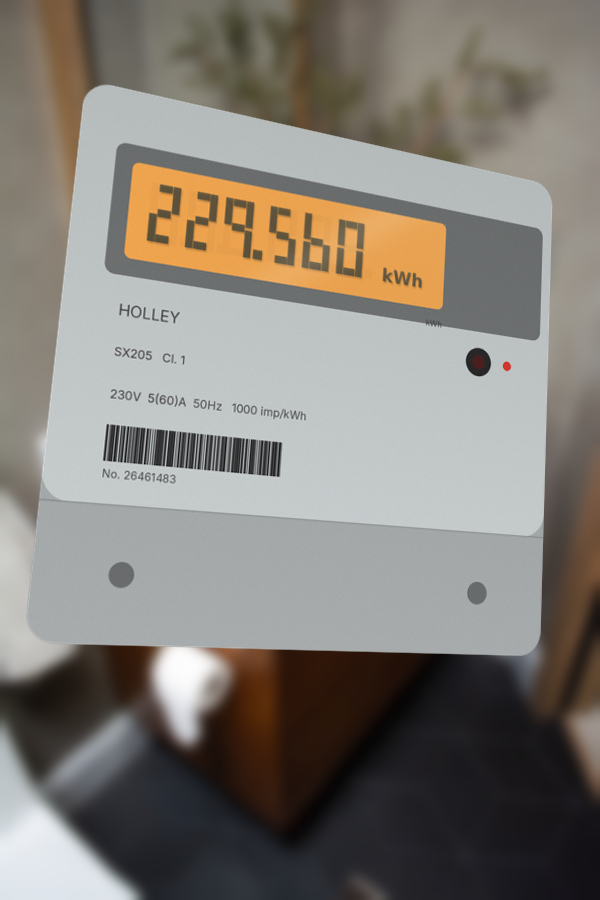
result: 229.560,kWh
